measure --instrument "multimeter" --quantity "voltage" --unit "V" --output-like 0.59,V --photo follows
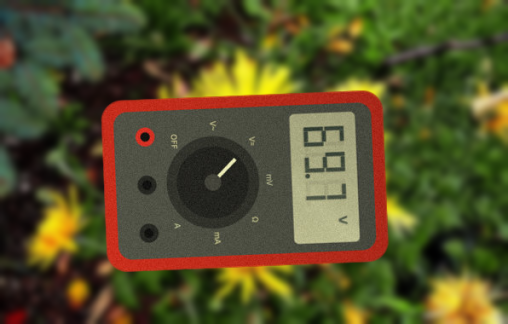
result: 69.7,V
